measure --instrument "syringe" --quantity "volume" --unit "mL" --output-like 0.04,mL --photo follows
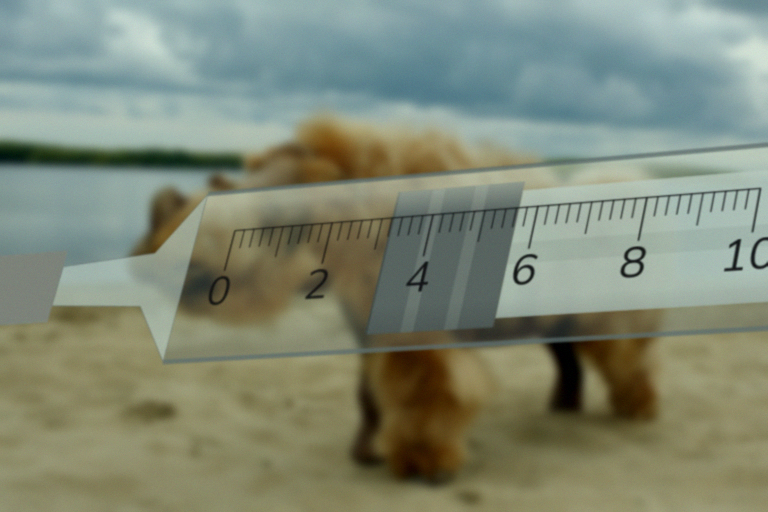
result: 3.2,mL
